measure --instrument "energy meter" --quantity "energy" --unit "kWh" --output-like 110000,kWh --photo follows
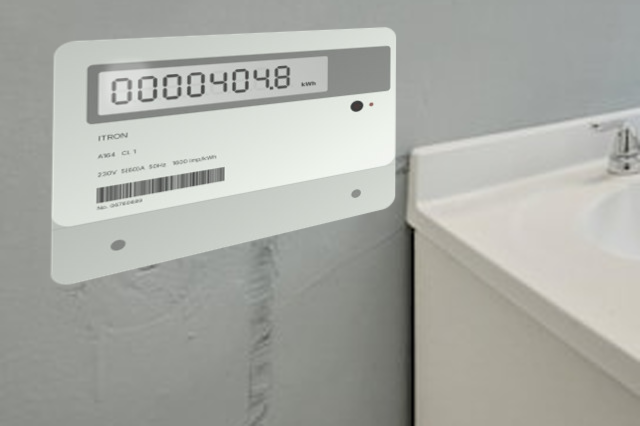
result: 404.8,kWh
